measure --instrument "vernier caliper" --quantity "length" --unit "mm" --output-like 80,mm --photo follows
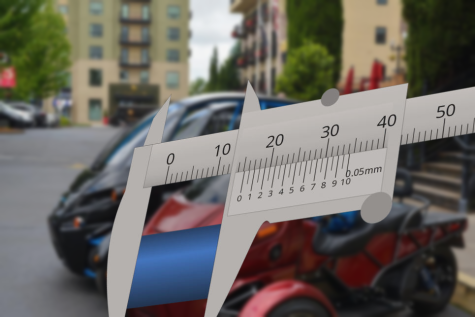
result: 15.2,mm
